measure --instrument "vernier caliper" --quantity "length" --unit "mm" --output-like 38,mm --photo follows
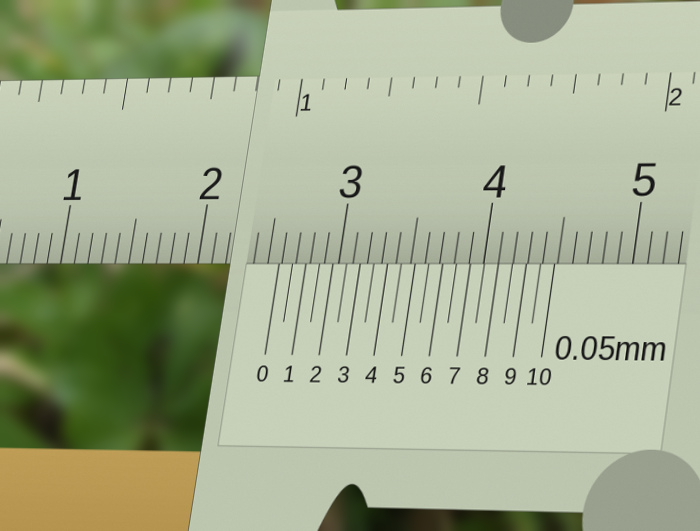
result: 25.8,mm
